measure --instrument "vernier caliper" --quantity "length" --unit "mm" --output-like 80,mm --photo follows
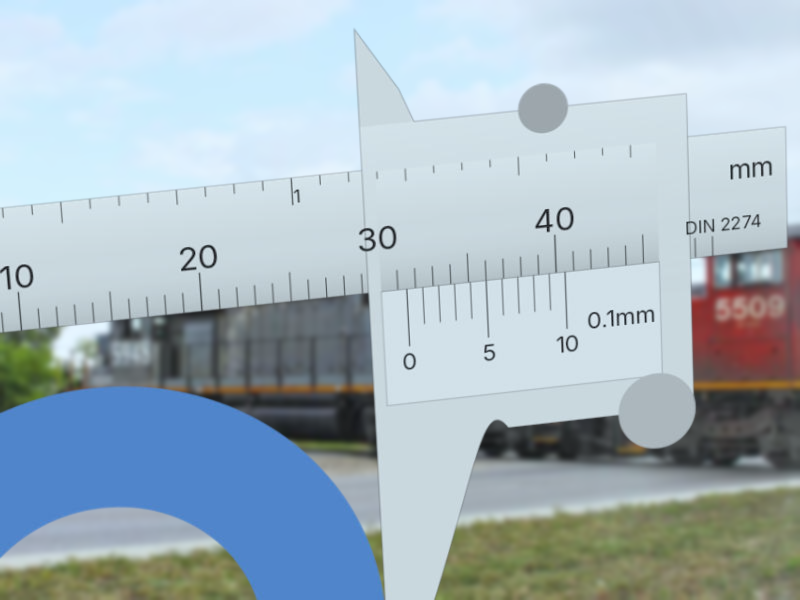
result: 31.5,mm
